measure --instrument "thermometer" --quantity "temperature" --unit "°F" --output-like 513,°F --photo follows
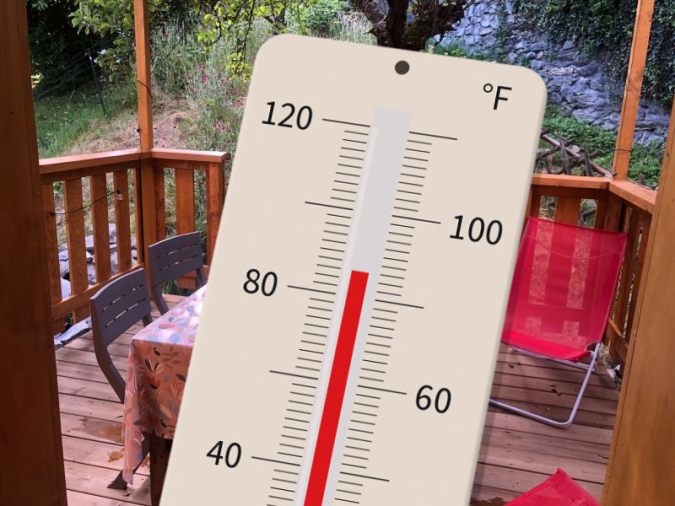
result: 86,°F
